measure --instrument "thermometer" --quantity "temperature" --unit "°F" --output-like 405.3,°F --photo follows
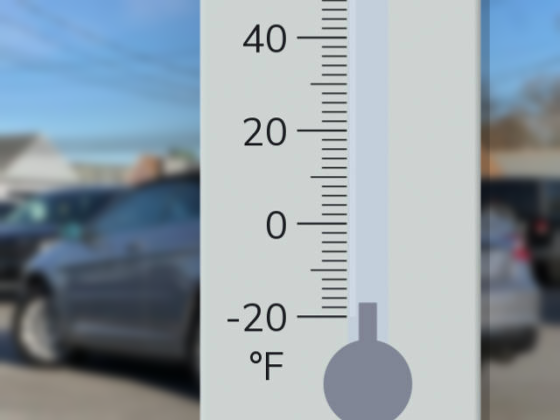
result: -17,°F
